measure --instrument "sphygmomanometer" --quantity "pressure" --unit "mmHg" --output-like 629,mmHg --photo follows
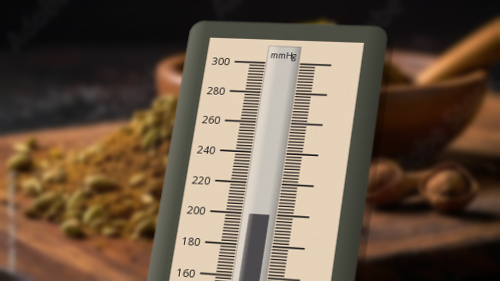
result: 200,mmHg
